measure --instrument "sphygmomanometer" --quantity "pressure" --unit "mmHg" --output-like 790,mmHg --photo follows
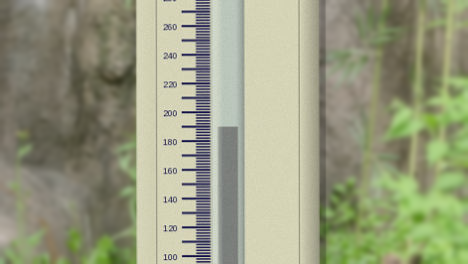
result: 190,mmHg
